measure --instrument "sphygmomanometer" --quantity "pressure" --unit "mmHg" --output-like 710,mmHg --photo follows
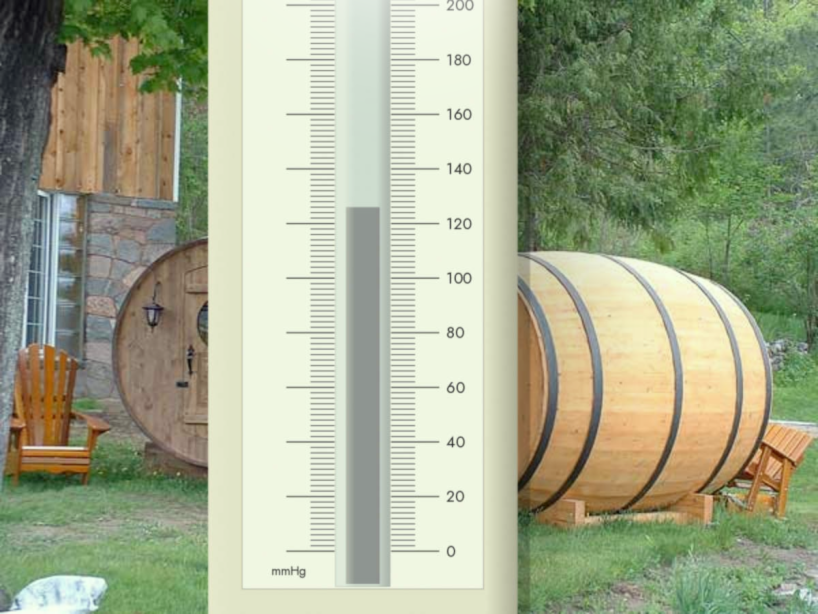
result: 126,mmHg
